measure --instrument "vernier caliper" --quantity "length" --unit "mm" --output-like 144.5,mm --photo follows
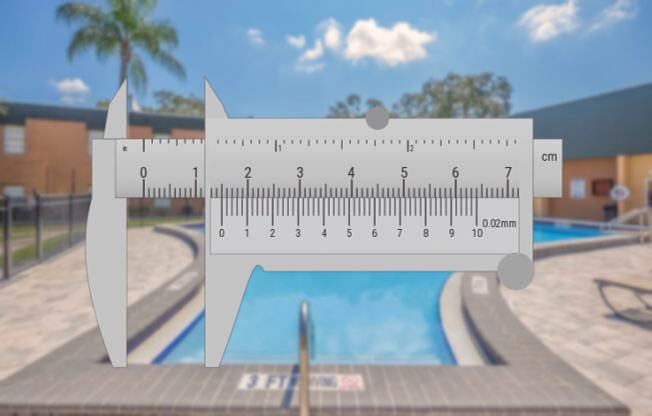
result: 15.0,mm
